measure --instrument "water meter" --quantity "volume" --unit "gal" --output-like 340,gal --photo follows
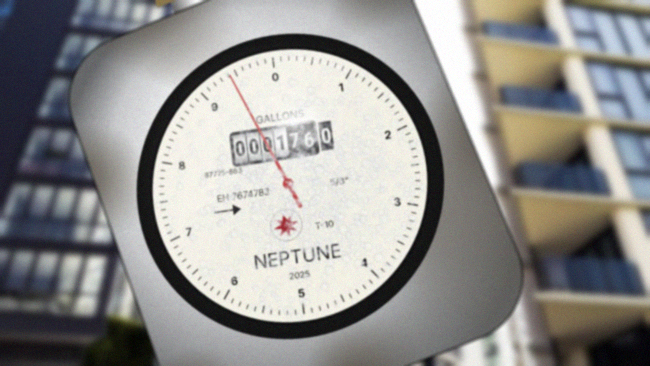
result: 1759.4,gal
